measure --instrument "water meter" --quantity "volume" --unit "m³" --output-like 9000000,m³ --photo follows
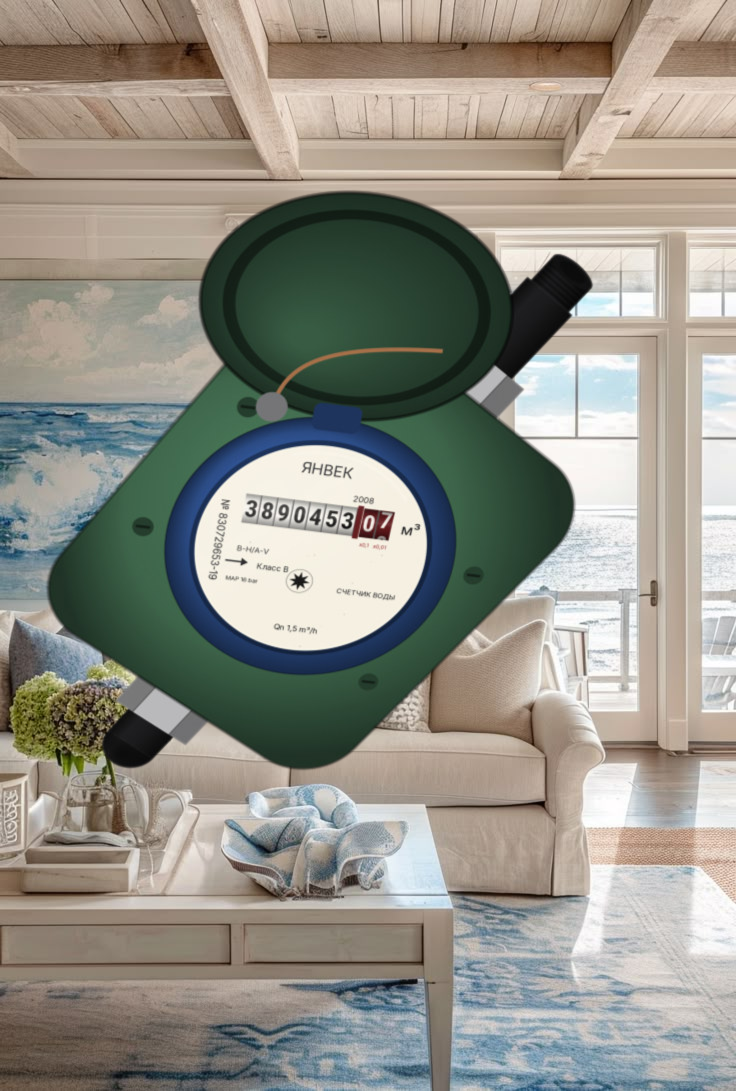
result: 3890453.07,m³
